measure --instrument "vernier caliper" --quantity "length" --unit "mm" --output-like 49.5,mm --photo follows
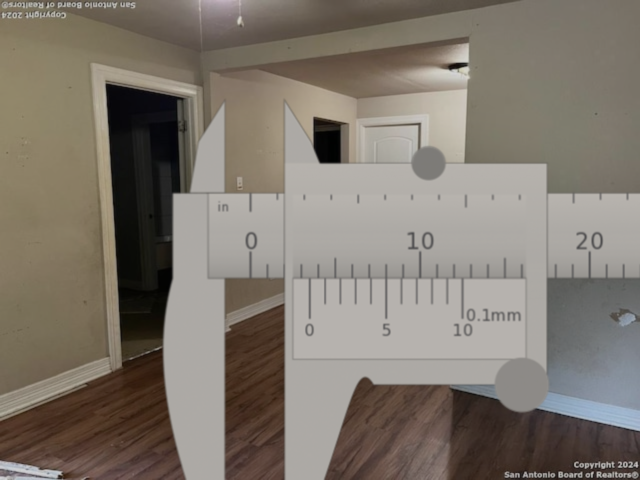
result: 3.5,mm
